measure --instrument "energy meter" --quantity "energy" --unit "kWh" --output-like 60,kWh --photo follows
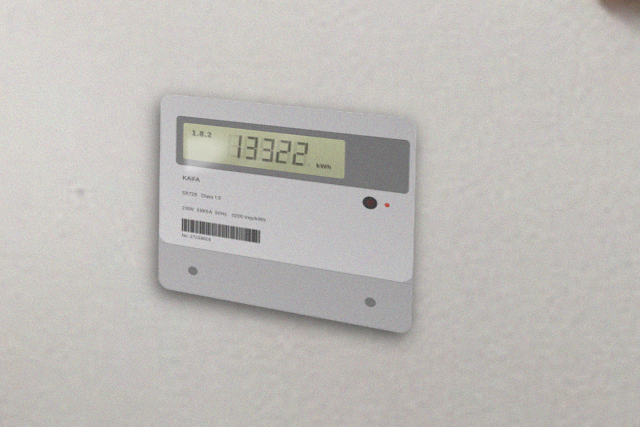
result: 13322,kWh
